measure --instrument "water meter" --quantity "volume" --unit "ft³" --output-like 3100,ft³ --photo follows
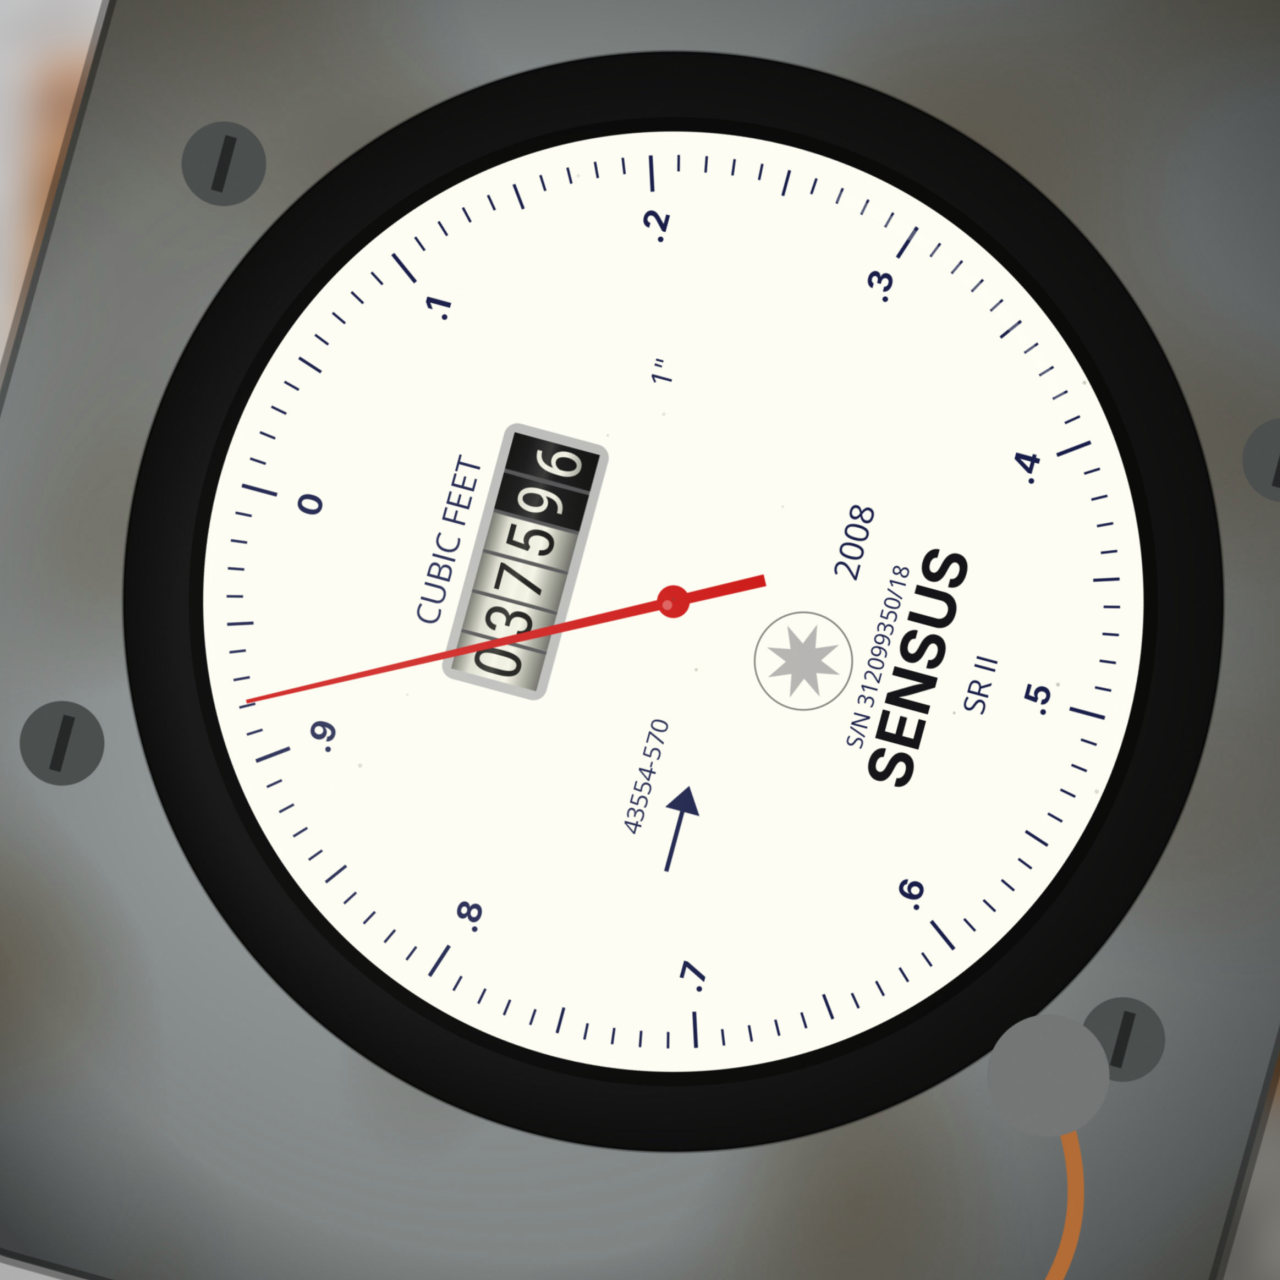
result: 37595.92,ft³
